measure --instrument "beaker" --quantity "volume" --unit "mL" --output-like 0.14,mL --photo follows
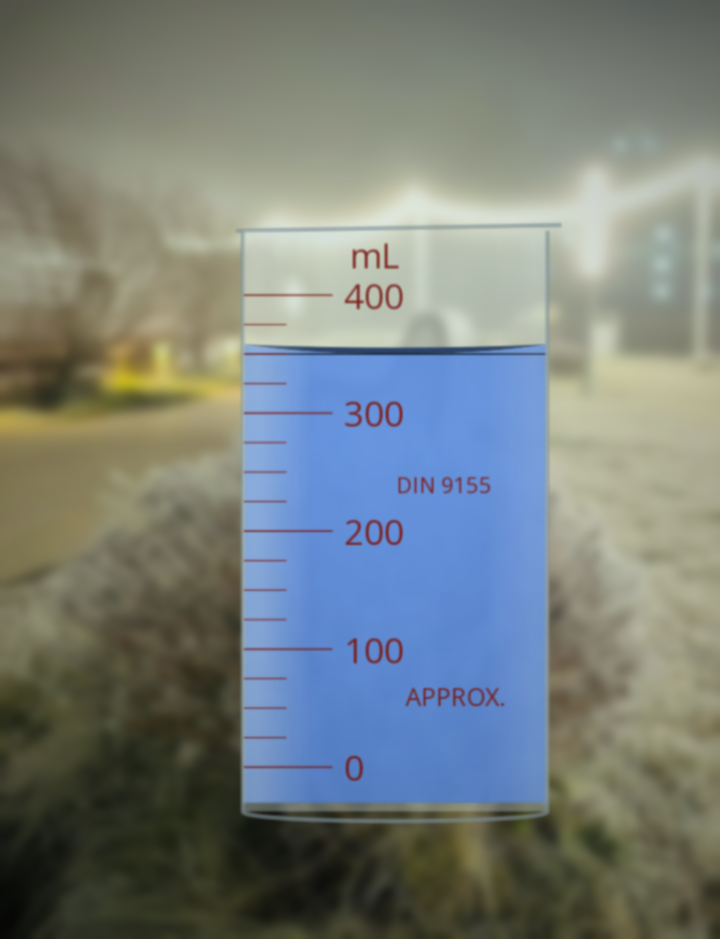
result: 350,mL
